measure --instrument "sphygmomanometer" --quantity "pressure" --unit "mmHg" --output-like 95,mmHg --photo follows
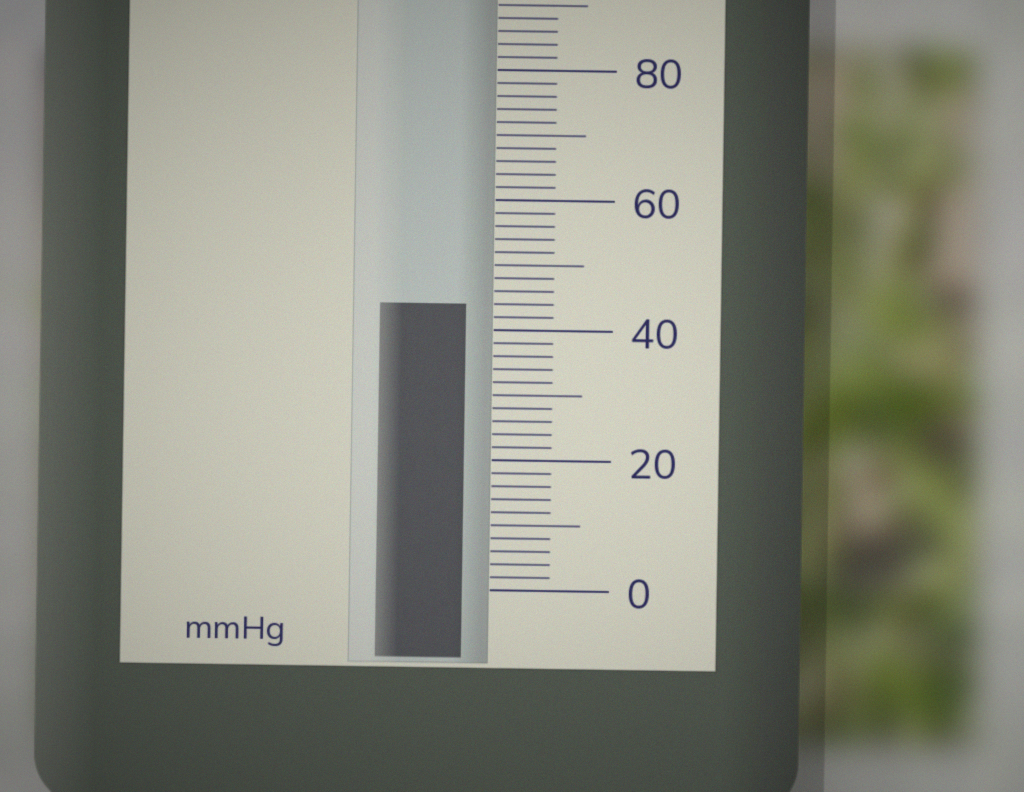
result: 44,mmHg
